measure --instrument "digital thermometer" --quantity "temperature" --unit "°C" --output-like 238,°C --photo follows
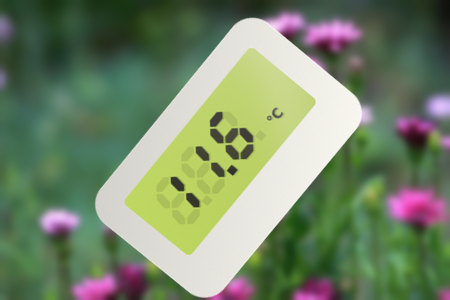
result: 11.6,°C
